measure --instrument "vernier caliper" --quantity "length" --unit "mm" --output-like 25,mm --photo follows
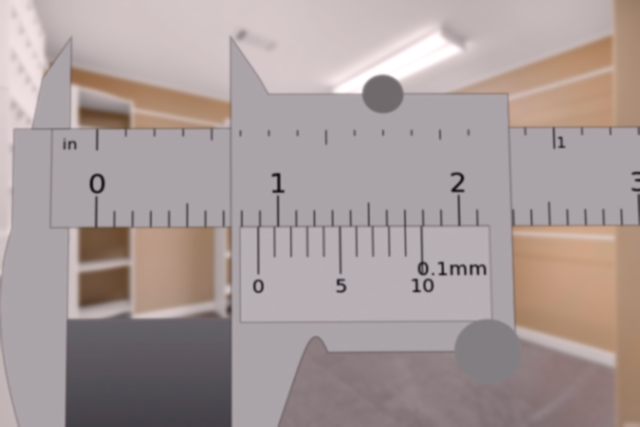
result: 8.9,mm
